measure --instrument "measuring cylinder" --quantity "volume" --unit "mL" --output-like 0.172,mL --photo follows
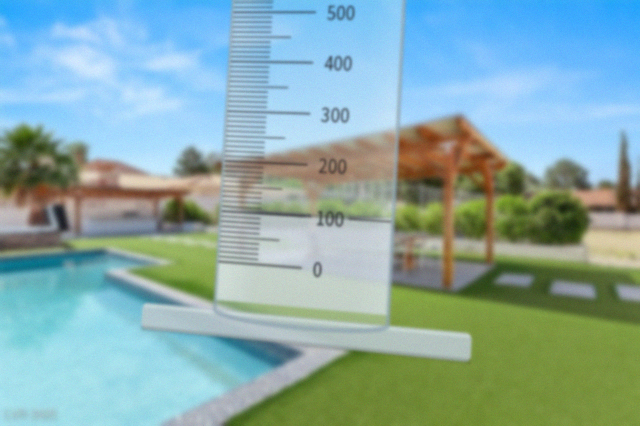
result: 100,mL
